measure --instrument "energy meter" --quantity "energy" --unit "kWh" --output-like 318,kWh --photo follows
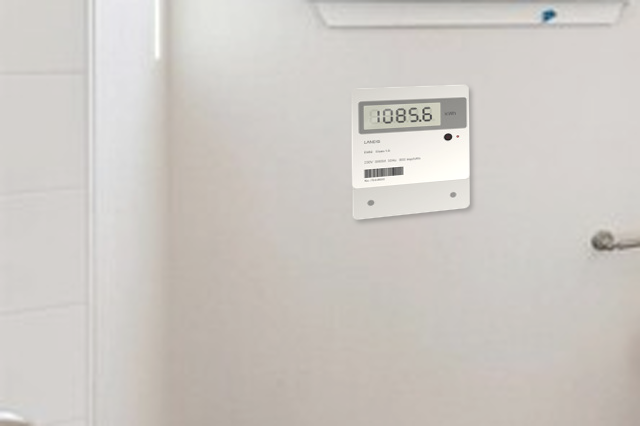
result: 1085.6,kWh
